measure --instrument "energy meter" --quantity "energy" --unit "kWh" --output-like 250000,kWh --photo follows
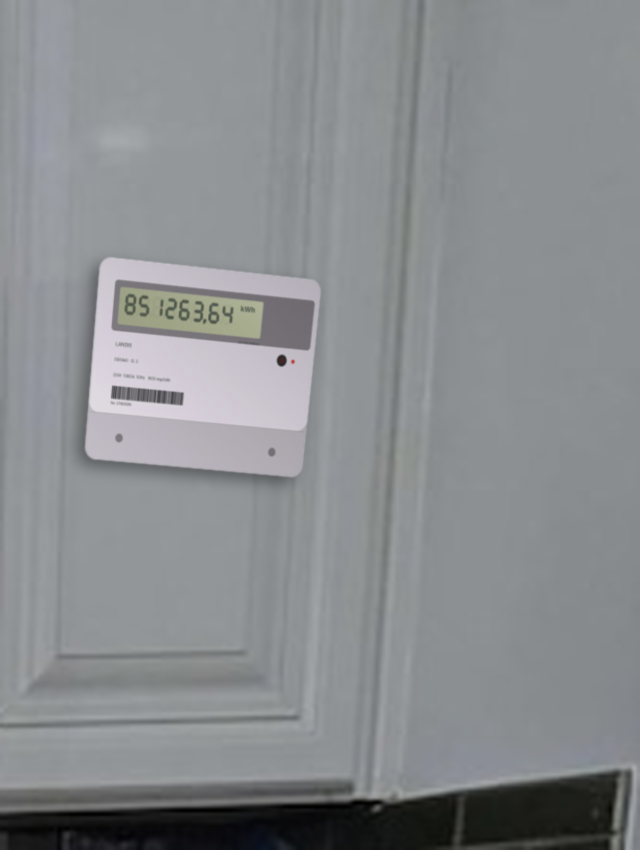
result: 851263.64,kWh
